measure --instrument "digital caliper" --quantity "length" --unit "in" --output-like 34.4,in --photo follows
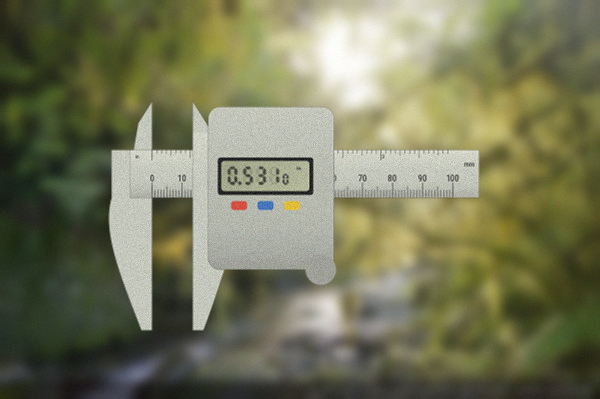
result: 0.5310,in
